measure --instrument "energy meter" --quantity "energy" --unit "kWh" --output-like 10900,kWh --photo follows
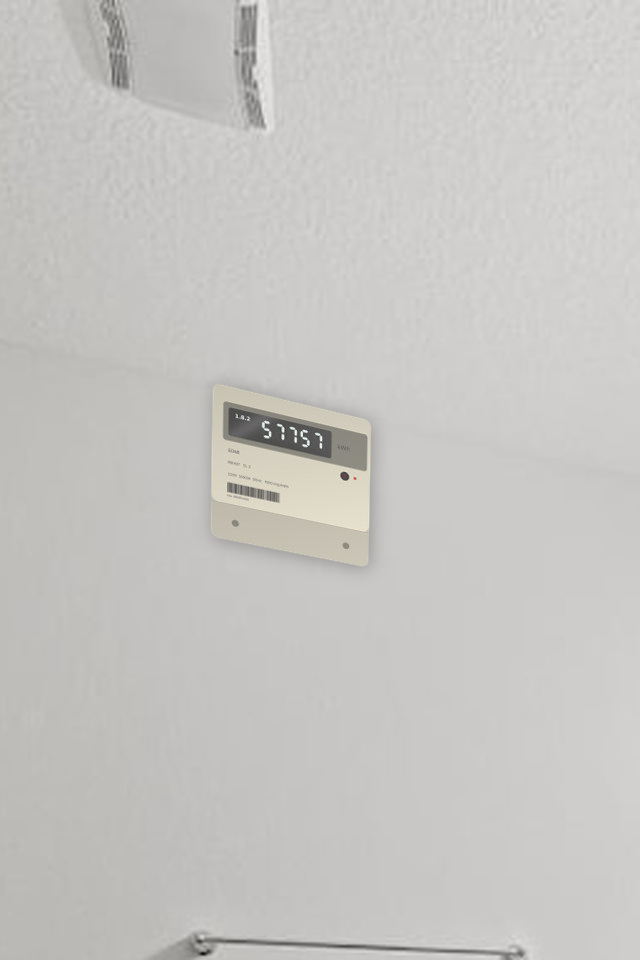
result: 57757,kWh
